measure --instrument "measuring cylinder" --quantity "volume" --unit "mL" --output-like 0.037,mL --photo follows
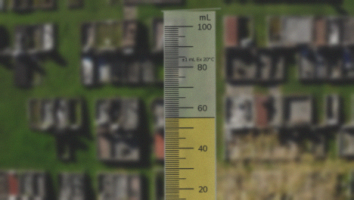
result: 55,mL
